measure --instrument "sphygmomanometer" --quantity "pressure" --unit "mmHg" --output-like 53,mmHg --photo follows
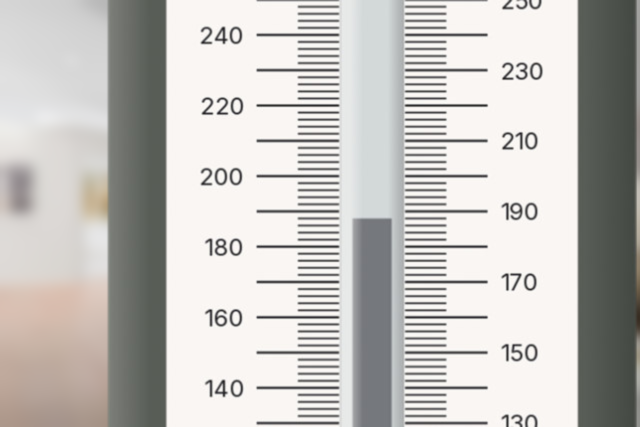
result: 188,mmHg
